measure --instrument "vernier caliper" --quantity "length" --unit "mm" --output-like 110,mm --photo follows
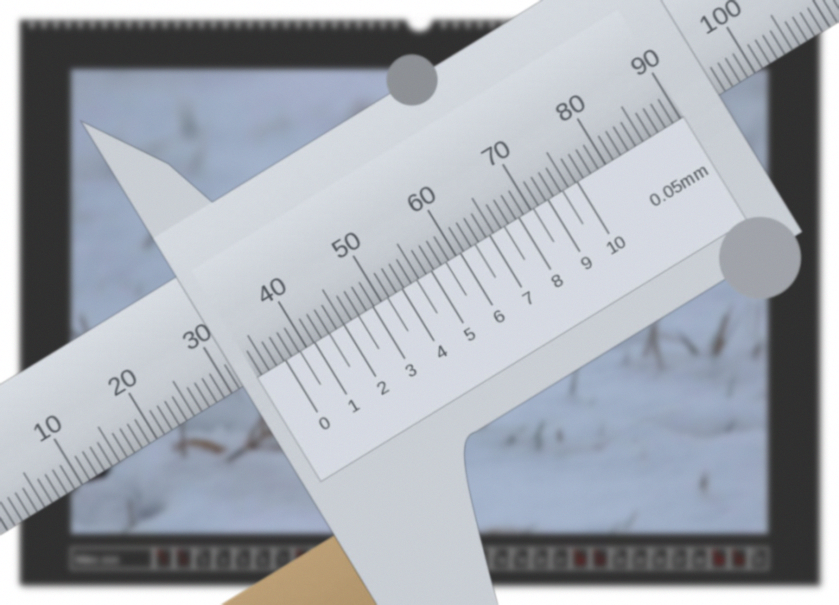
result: 37.2,mm
